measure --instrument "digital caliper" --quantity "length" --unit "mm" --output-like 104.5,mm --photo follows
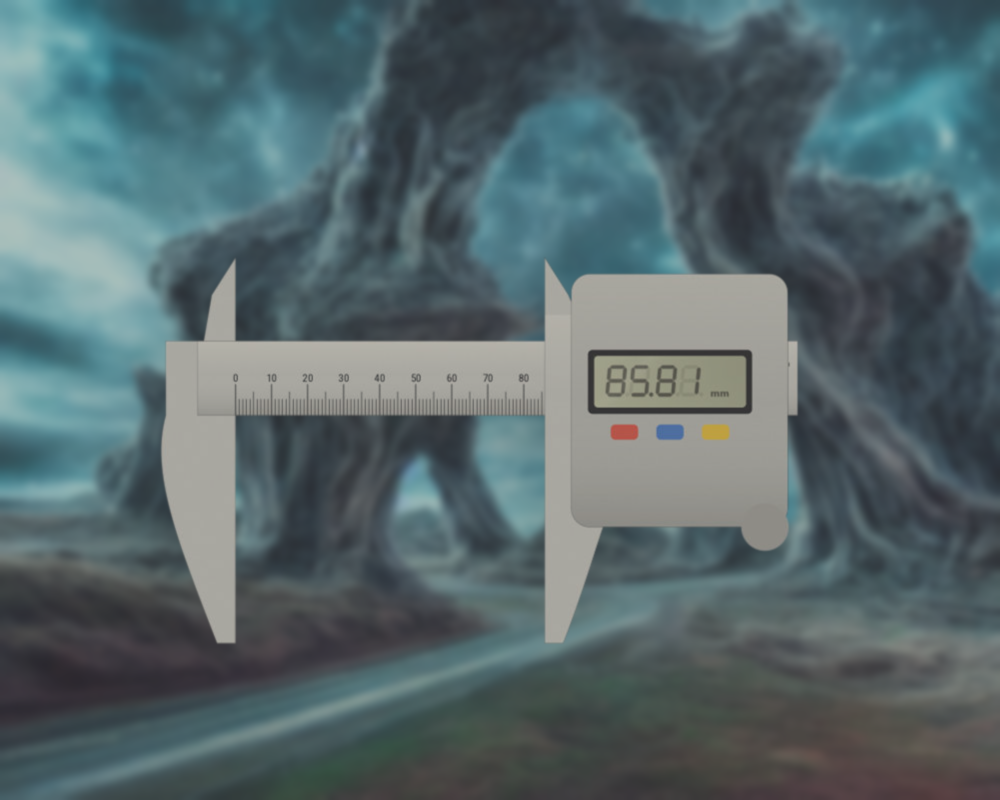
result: 85.81,mm
